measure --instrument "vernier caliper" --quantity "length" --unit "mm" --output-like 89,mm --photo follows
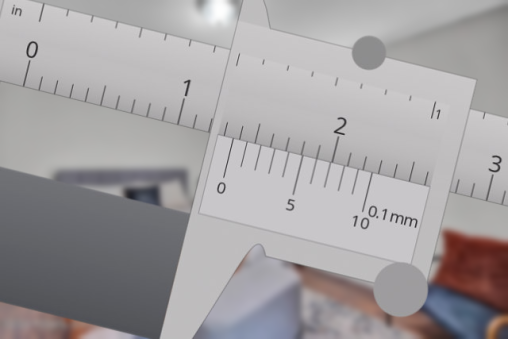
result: 13.6,mm
